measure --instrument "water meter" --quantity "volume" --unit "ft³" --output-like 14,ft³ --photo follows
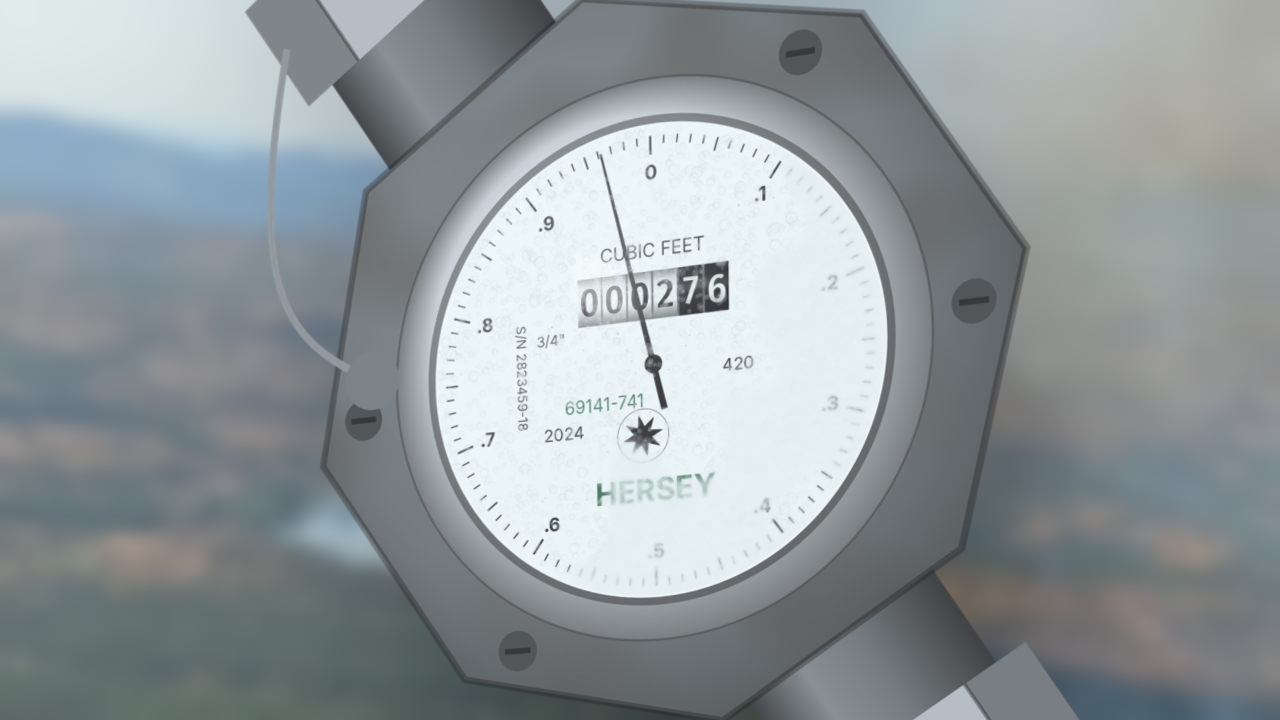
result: 275.96,ft³
